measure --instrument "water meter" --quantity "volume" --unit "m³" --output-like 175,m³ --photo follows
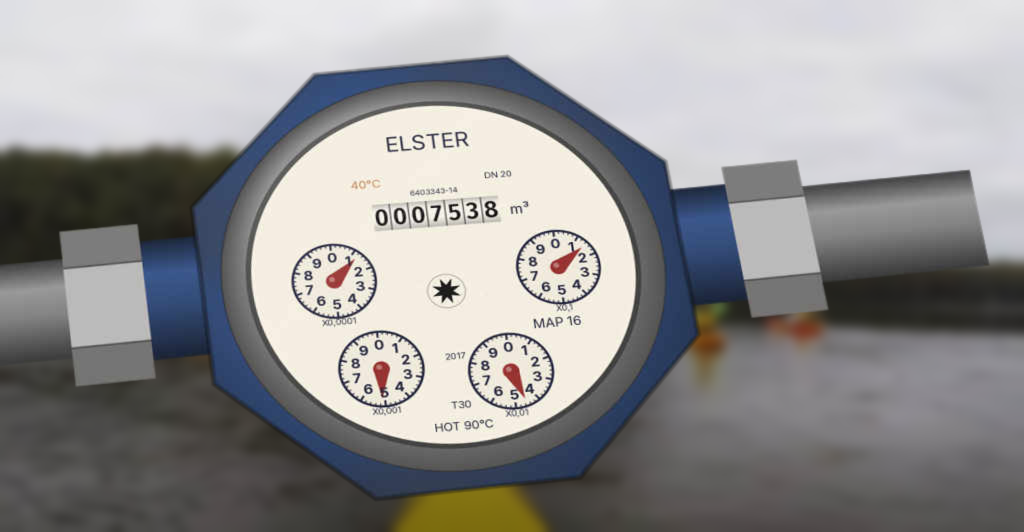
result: 7538.1451,m³
